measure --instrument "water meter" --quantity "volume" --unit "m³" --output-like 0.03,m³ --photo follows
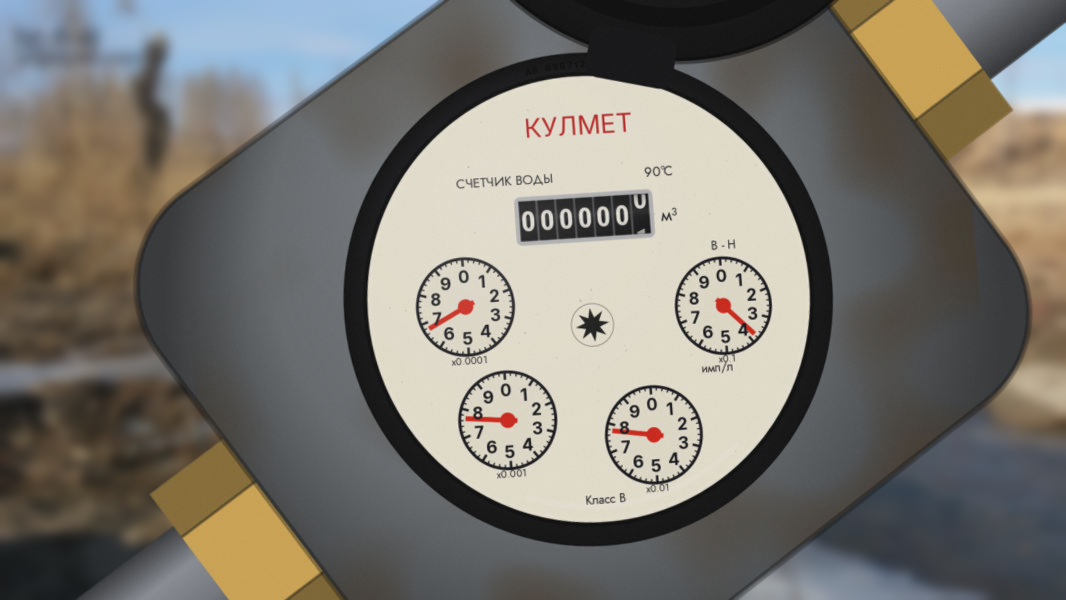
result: 0.3776,m³
